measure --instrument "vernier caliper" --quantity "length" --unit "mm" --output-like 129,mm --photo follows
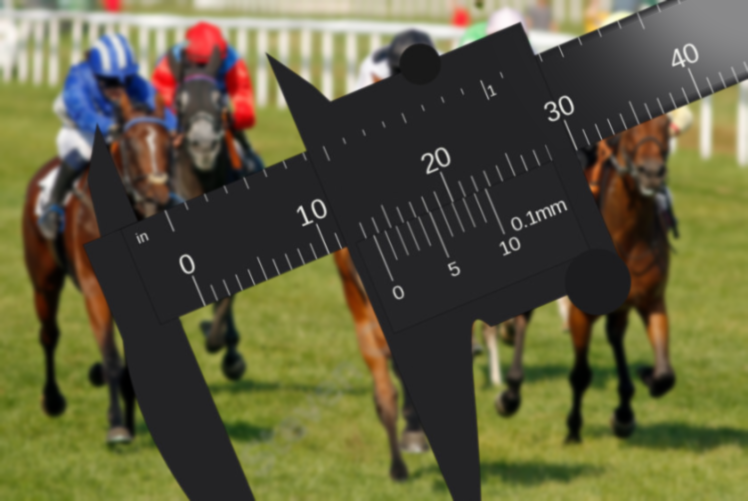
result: 13.6,mm
